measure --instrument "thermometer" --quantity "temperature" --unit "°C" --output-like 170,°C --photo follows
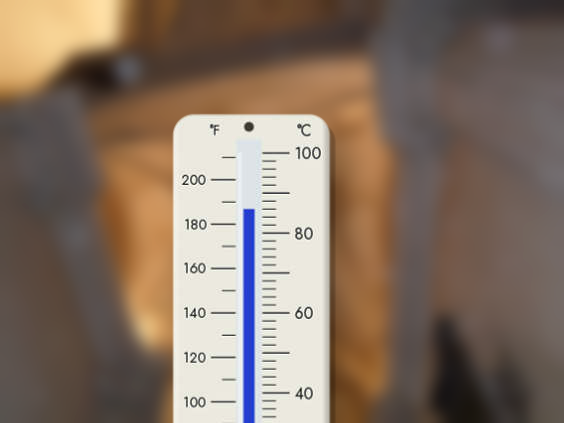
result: 86,°C
